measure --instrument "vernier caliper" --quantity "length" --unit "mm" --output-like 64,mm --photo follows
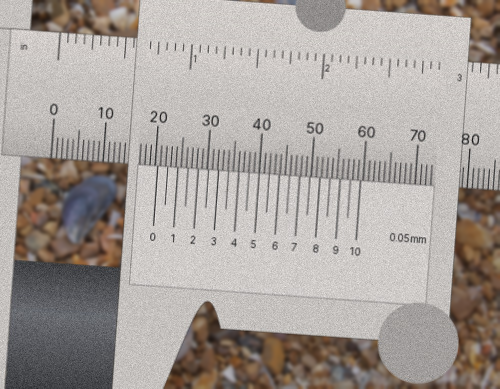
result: 20.5,mm
